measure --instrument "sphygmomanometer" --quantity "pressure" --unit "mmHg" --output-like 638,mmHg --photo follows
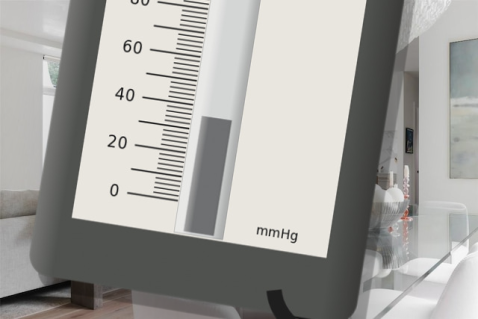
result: 36,mmHg
